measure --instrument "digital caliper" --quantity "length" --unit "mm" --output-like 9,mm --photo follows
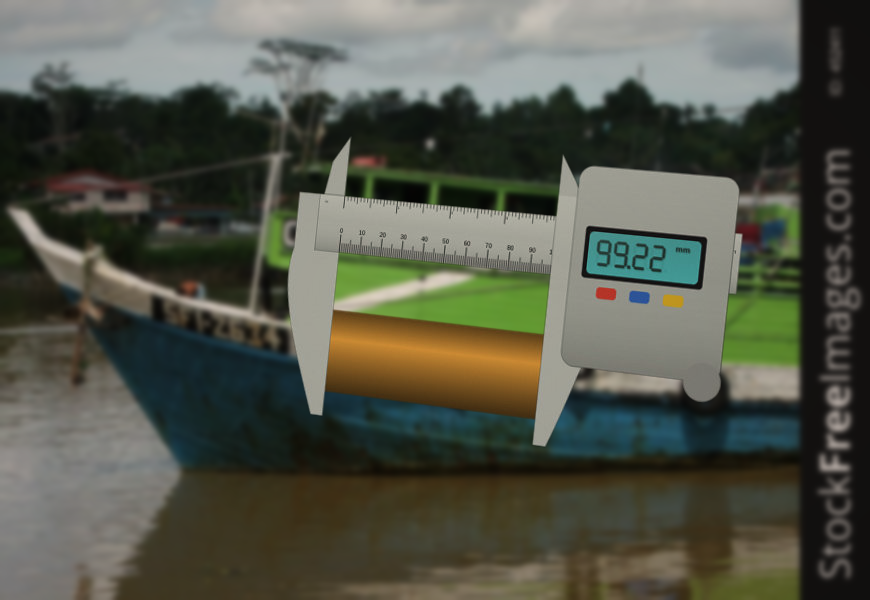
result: 99.22,mm
